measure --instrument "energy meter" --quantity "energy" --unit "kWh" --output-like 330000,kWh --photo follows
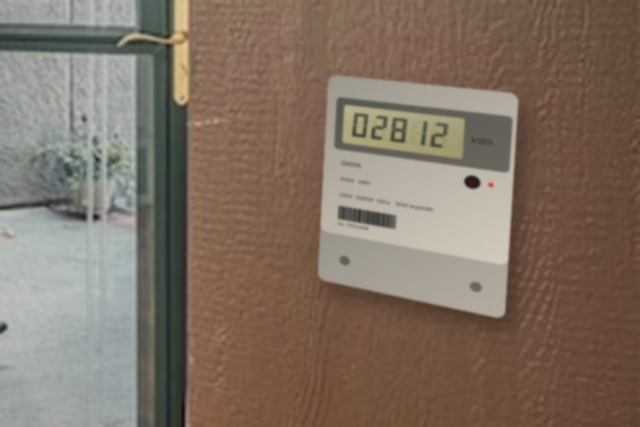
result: 2812,kWh
